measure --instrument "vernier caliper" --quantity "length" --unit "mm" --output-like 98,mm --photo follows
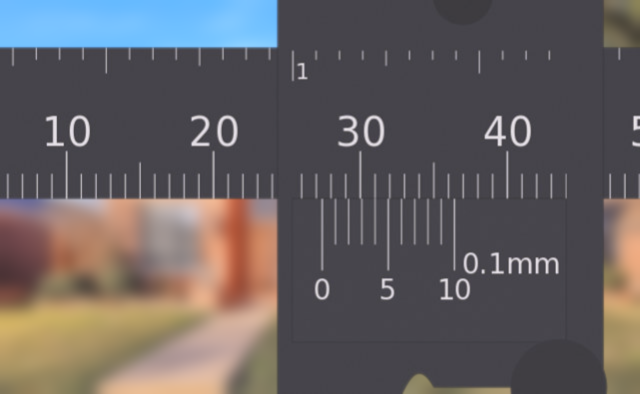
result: 27.4,mm
